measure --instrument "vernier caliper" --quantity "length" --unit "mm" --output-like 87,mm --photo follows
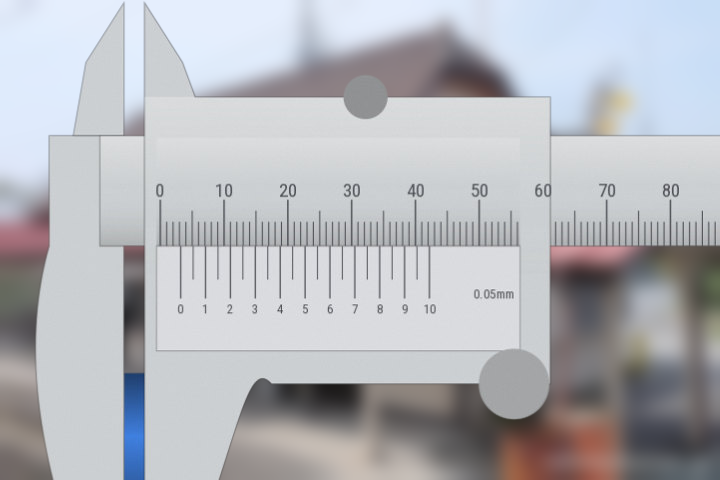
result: 3.2,mm
